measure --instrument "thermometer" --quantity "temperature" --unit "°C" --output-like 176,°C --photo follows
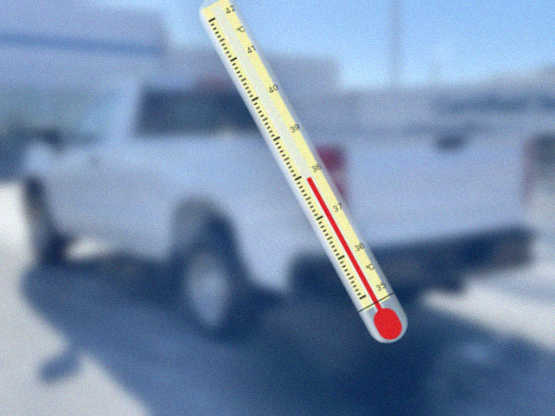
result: 37.9,°C
